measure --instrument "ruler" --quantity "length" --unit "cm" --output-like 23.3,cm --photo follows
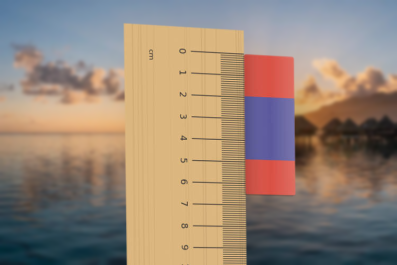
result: 6.5,cm
